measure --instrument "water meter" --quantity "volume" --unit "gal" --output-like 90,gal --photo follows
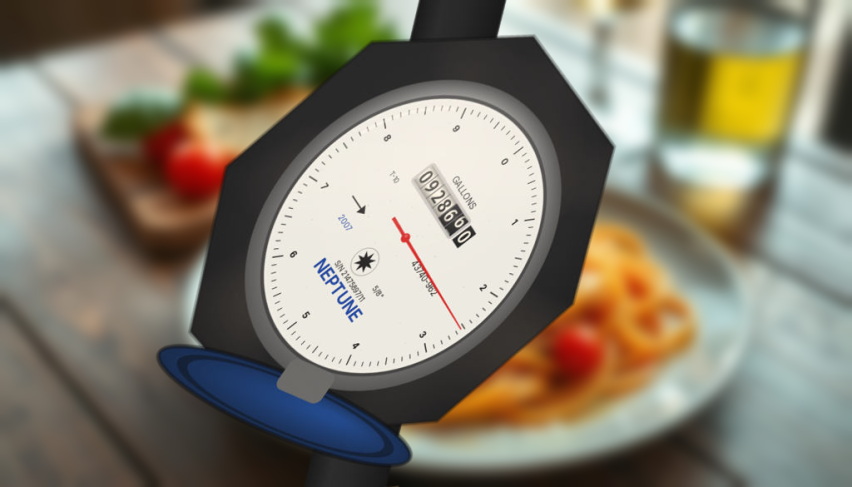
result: 928662.5,gal
